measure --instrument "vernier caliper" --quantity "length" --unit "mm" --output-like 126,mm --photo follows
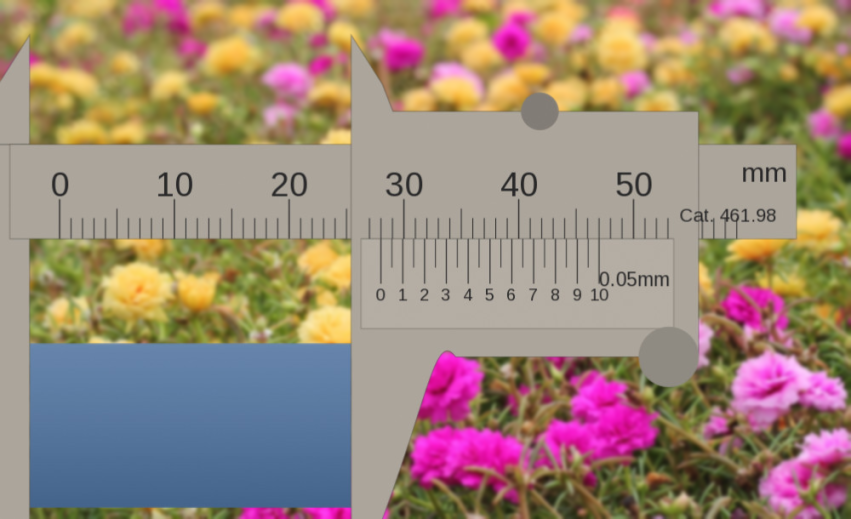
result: 28.0,mm
